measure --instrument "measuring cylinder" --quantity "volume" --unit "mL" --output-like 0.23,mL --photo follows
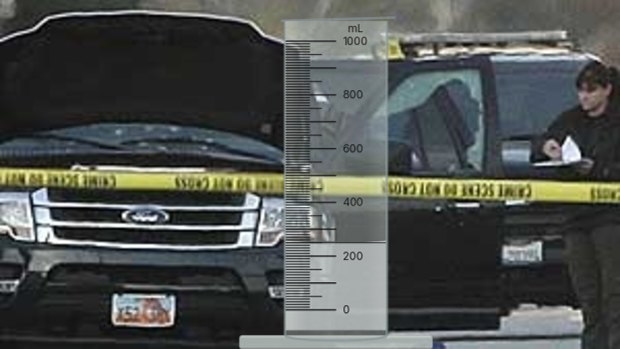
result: 250,mL
